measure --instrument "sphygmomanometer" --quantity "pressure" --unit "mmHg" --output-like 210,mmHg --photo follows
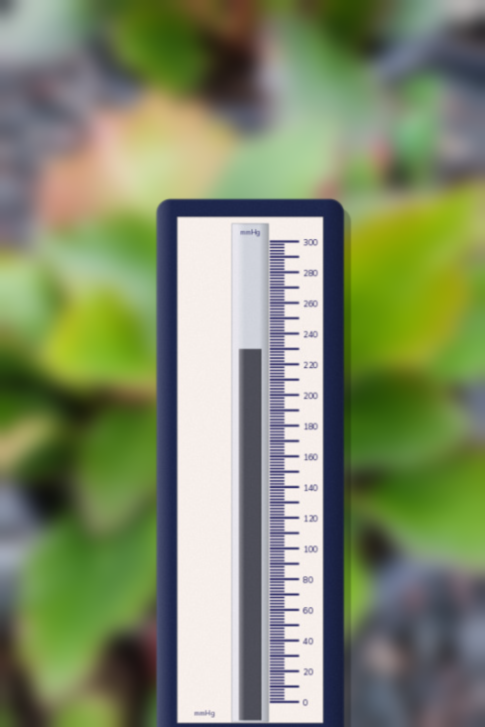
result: 230,mmHg
